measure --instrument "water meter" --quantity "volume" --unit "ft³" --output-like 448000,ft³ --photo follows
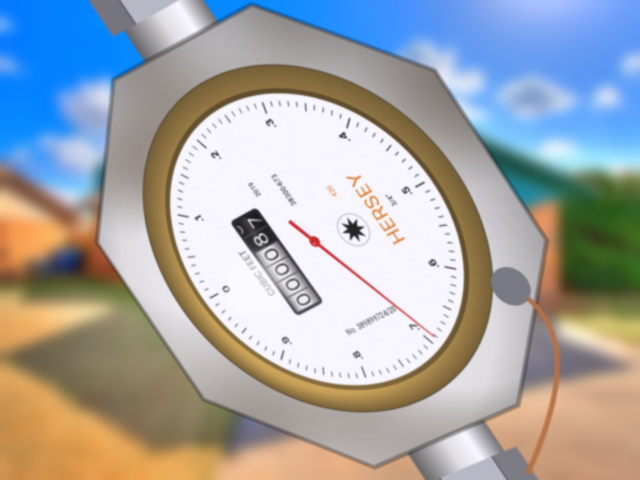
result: 86.69,ft³
